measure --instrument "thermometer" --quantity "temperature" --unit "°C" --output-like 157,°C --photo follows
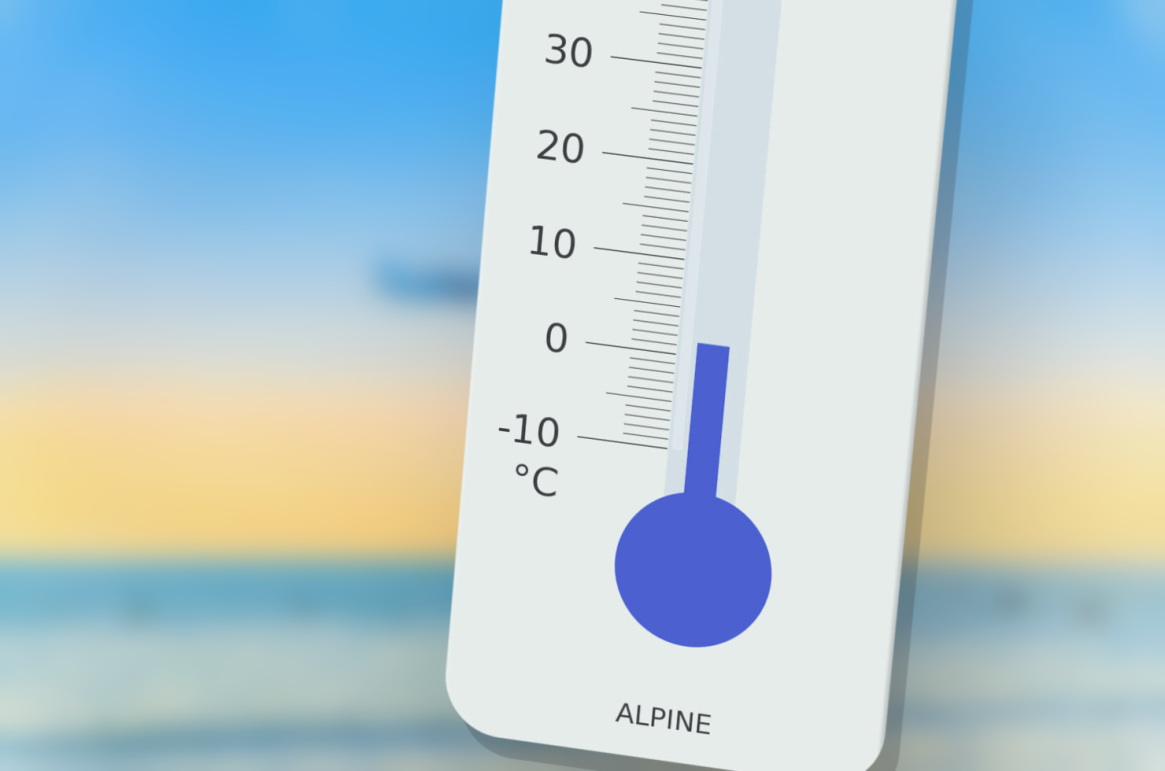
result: 1.5,°C
